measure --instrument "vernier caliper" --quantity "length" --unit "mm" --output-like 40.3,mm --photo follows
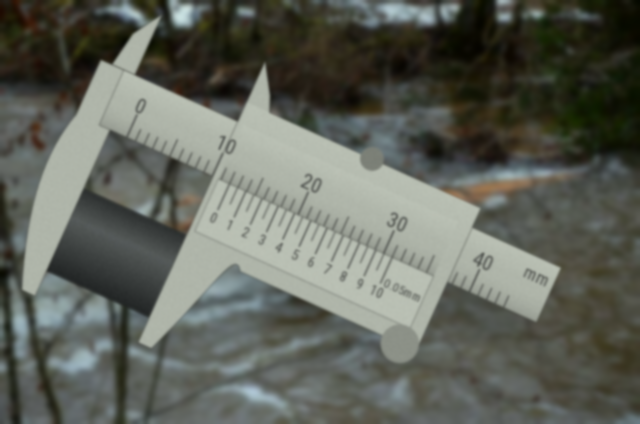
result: 12.0,mm
